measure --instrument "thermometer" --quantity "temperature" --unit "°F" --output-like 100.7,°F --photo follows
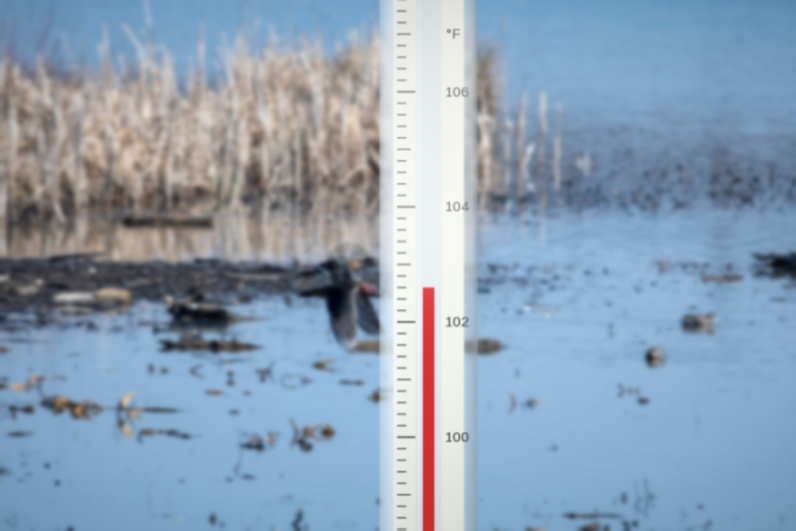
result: 102.6,°F
